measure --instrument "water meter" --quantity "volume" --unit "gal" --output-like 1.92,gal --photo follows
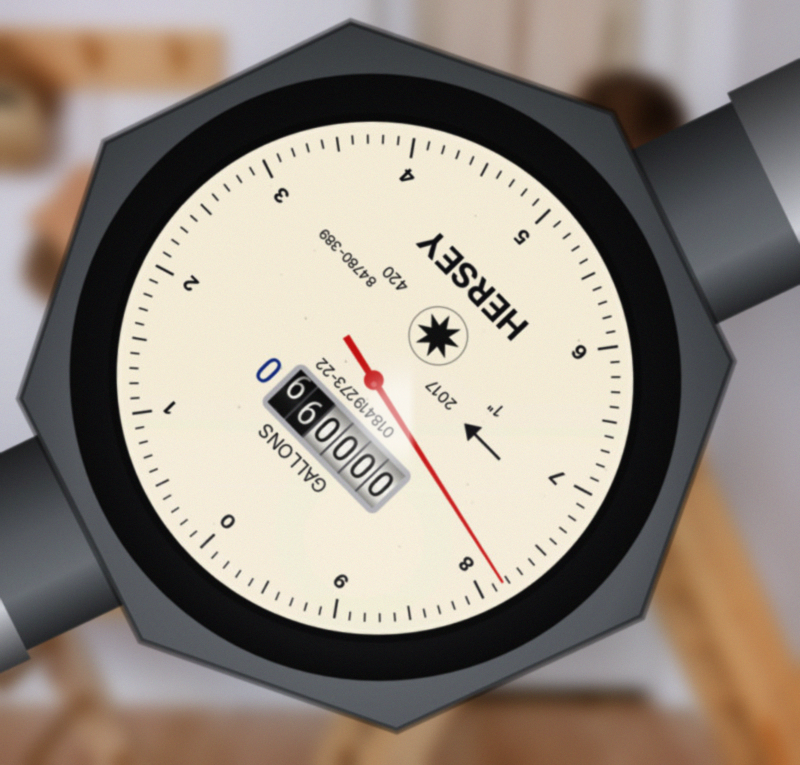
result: 987.8,gal
